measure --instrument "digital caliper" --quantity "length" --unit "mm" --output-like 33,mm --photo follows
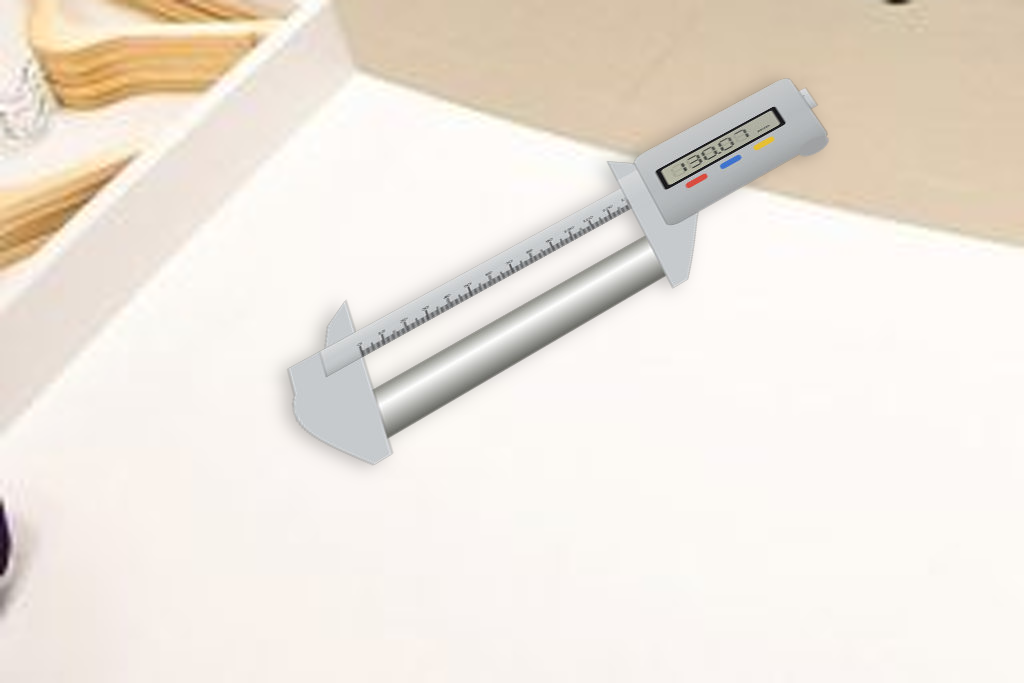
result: 130.07,mm
